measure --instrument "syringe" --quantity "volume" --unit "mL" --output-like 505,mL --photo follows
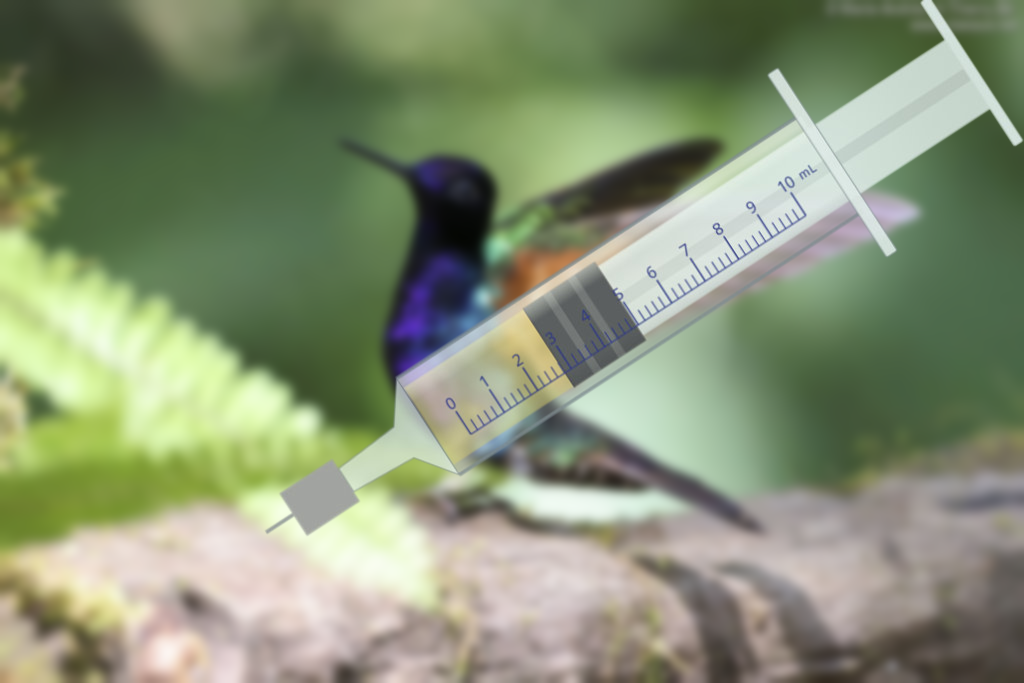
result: 2.8,mL
